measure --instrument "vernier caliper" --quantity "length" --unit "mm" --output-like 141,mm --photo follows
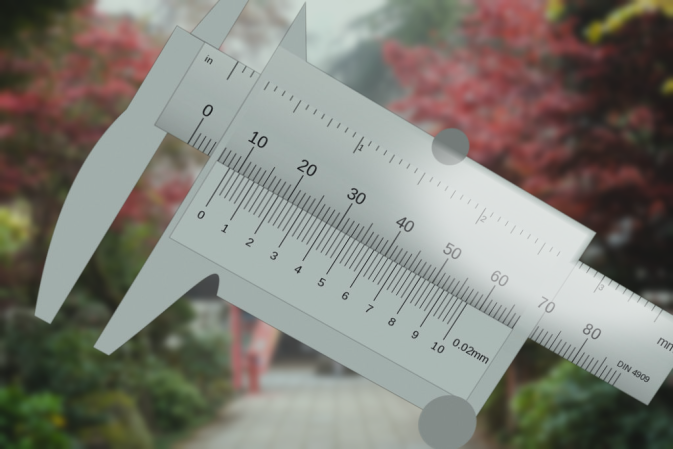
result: 8.4,mm
